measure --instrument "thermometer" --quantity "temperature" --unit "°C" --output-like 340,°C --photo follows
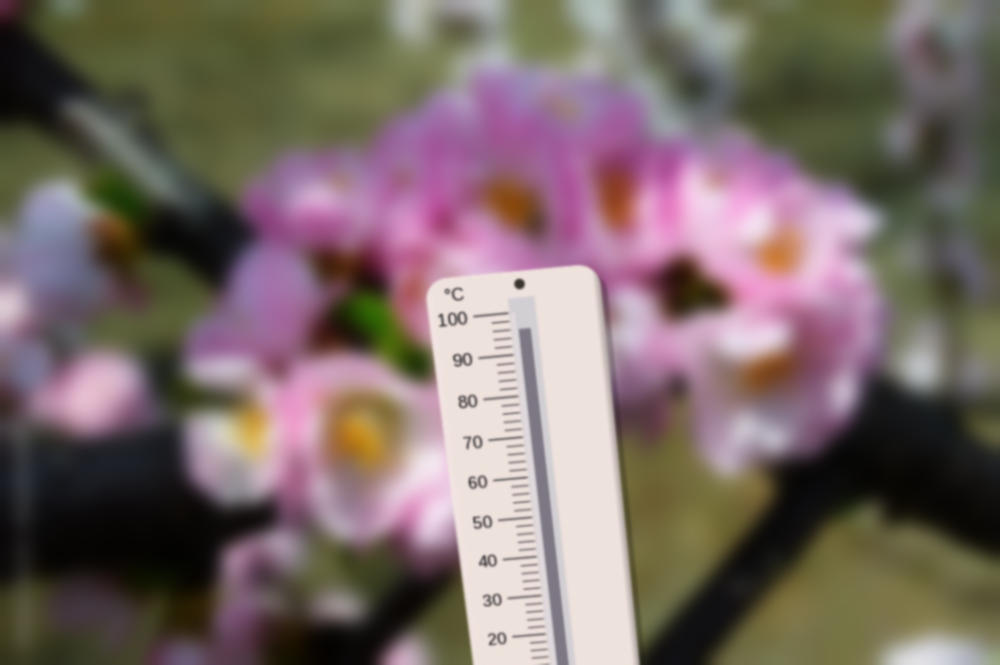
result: 96,°C
